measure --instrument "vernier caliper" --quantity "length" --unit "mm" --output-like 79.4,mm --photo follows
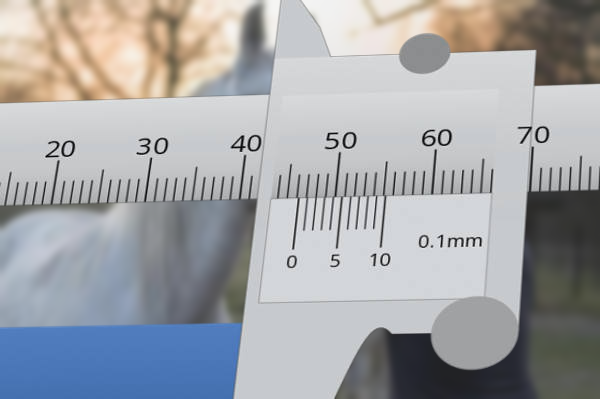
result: 46.2,mm
